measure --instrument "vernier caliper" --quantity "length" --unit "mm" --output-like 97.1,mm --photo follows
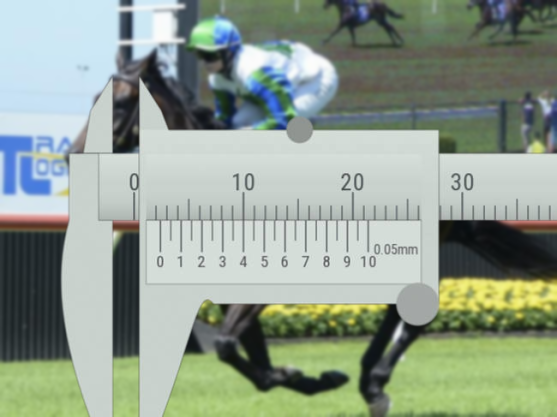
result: 2.4,mm
